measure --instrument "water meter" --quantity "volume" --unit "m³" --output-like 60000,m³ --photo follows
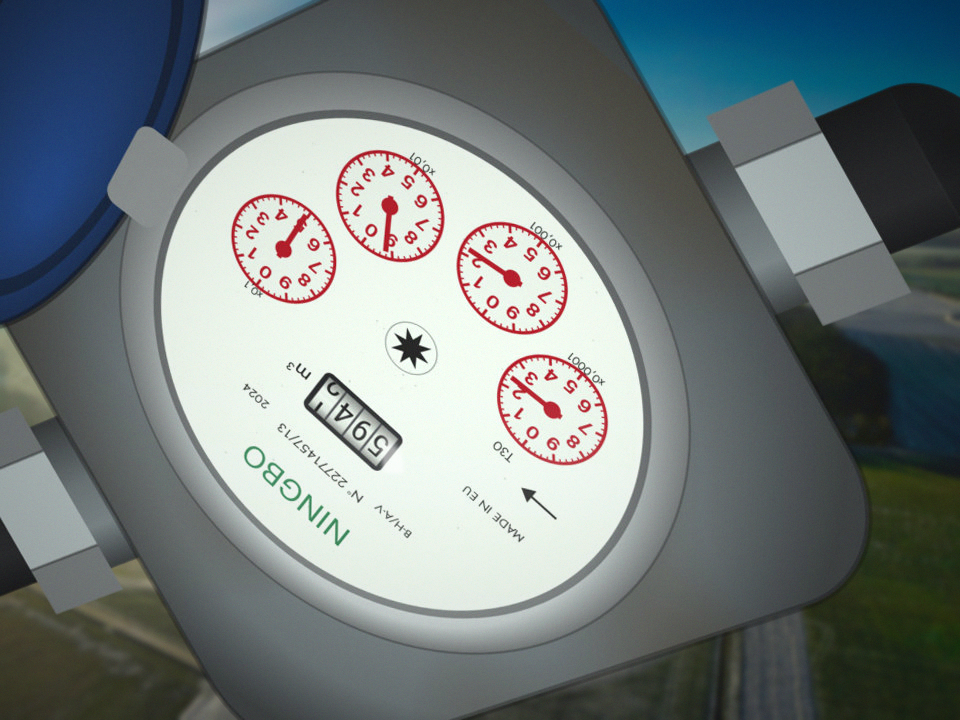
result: 5941.4922,m³
